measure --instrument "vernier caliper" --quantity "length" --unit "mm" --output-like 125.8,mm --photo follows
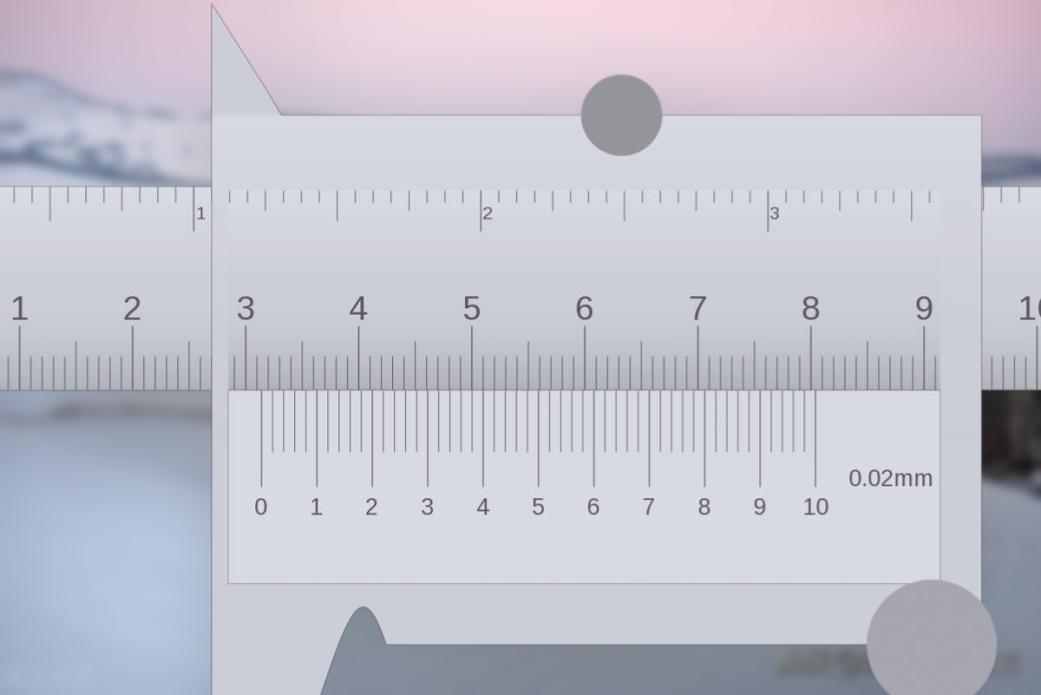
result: 31.4,mm
